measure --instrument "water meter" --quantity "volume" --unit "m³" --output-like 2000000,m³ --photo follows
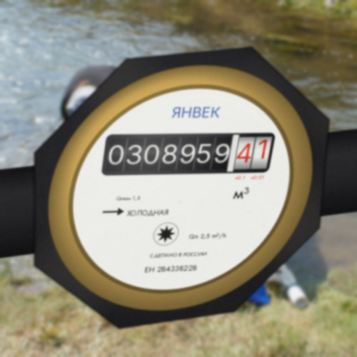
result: 308959.41,m³
